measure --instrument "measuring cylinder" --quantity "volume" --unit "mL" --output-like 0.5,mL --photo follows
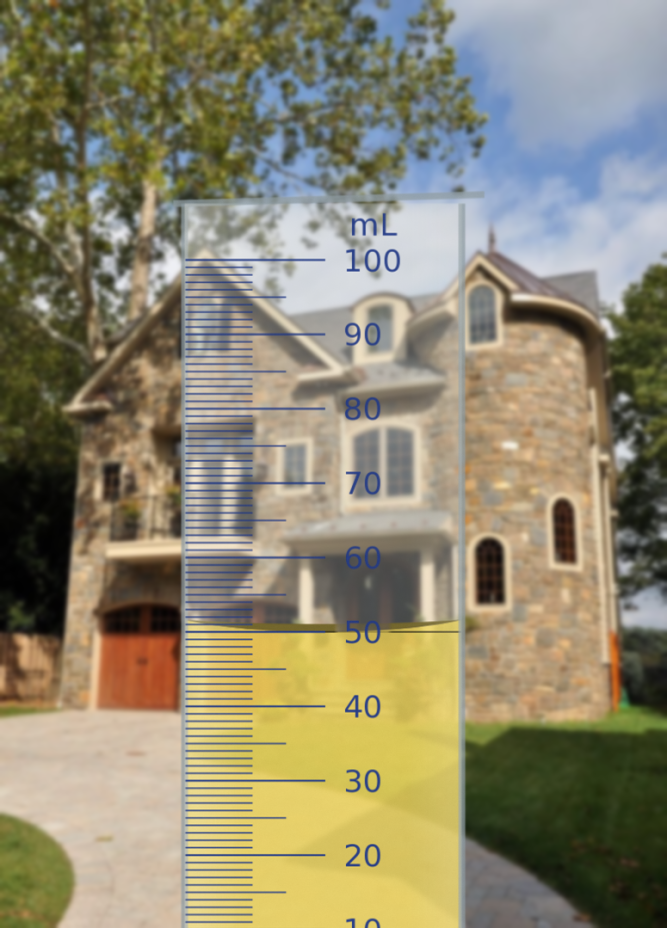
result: 50,mL
